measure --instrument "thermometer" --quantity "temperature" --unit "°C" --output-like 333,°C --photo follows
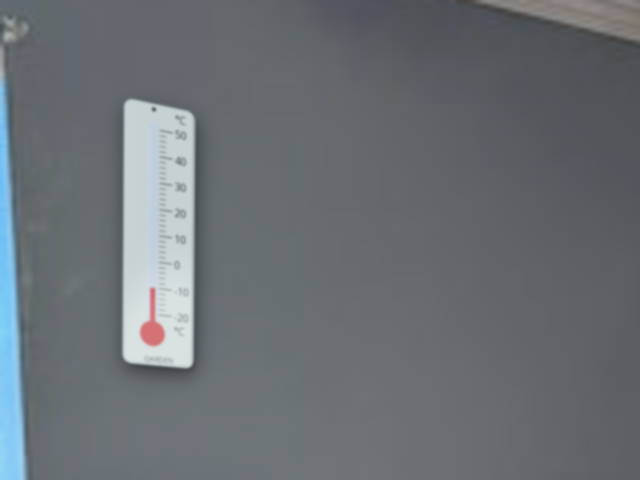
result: -10,°C
